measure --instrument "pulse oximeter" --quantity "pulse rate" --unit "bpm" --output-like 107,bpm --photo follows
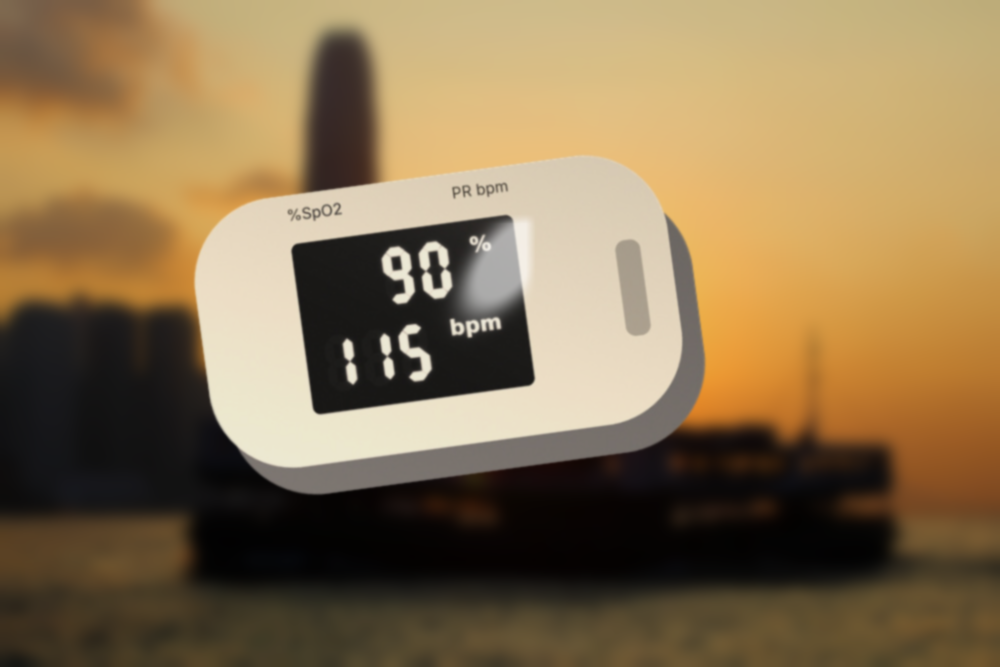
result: 115,bpm
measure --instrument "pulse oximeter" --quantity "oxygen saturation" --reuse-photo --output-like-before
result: 90,%
